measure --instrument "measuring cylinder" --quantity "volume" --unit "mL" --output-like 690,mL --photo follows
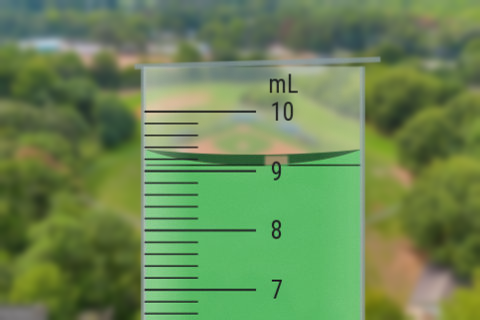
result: 9.1,mL
